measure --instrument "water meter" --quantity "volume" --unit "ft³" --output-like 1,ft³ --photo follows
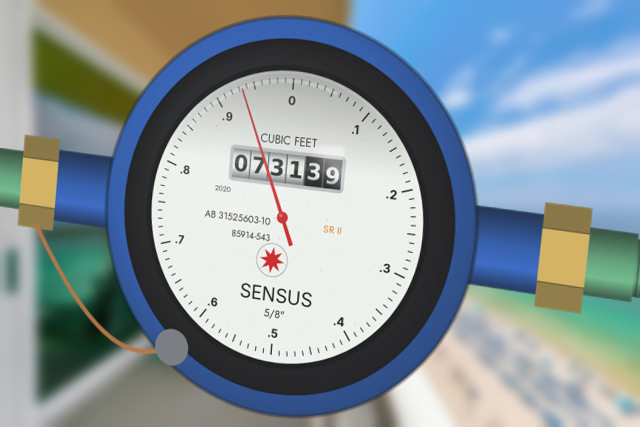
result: 73138.93,ft³
